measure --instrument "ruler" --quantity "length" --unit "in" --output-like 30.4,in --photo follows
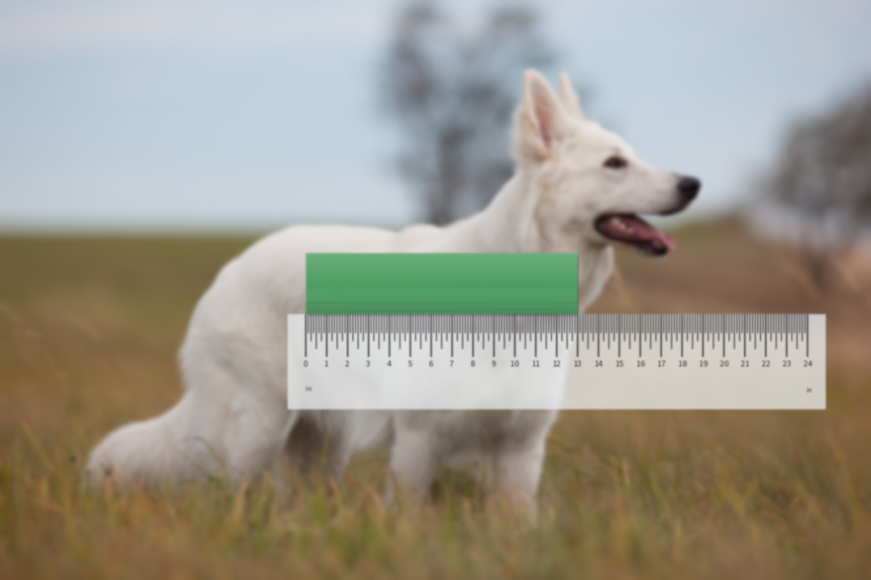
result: 13,in
